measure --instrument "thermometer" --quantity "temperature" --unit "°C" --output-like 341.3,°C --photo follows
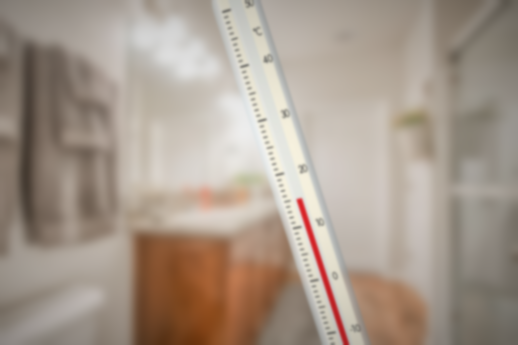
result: 15,°C
